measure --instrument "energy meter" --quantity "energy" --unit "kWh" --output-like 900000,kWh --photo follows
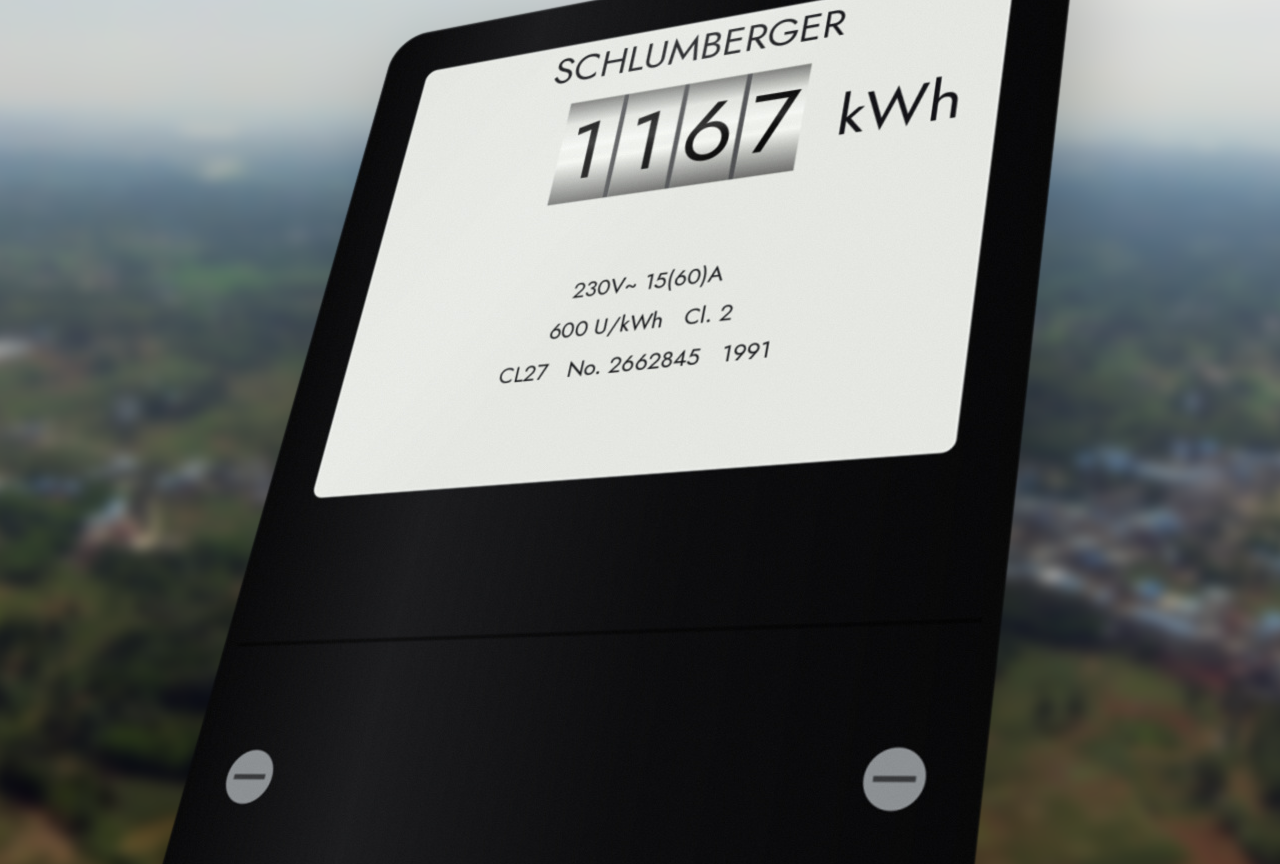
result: 1167,kWh
